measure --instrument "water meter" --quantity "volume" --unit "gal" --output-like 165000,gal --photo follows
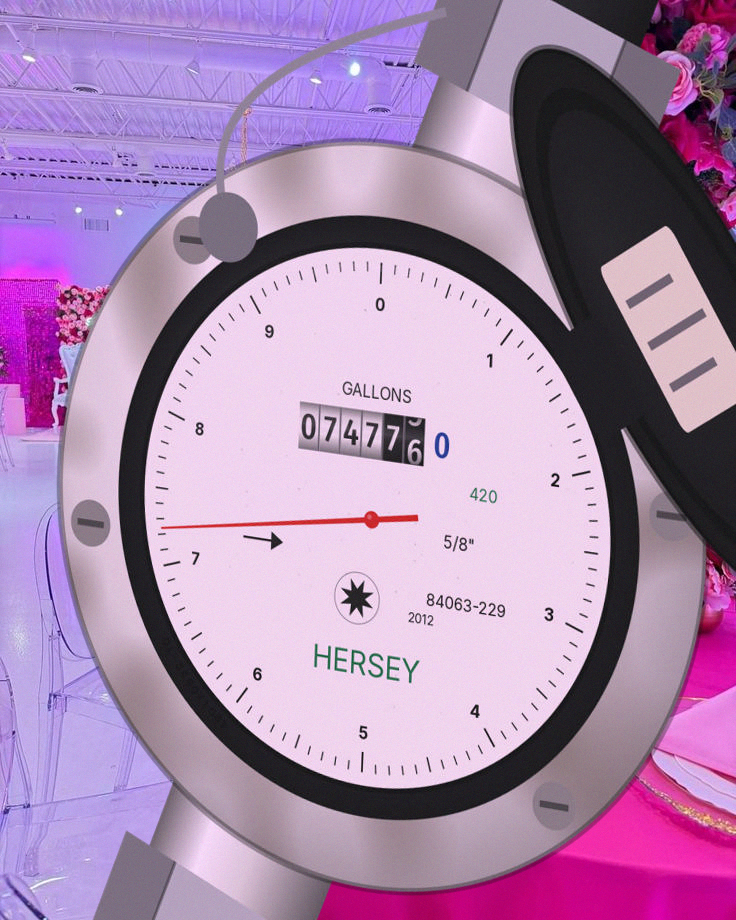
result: 747757.2,gal
